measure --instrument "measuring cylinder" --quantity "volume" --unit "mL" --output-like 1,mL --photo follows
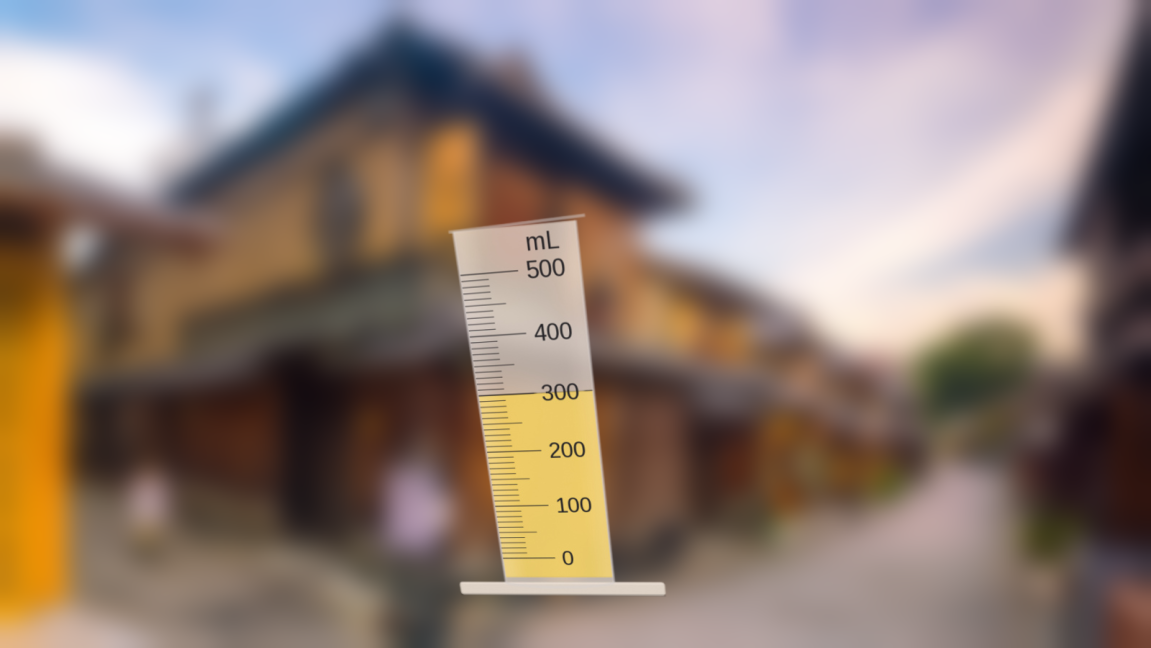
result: 300,mL
